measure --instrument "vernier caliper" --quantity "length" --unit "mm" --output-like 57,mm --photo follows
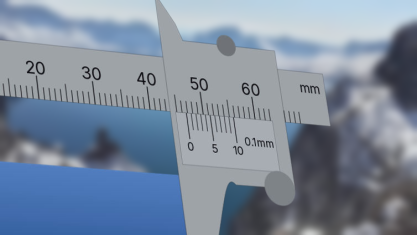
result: 46.8,mm
